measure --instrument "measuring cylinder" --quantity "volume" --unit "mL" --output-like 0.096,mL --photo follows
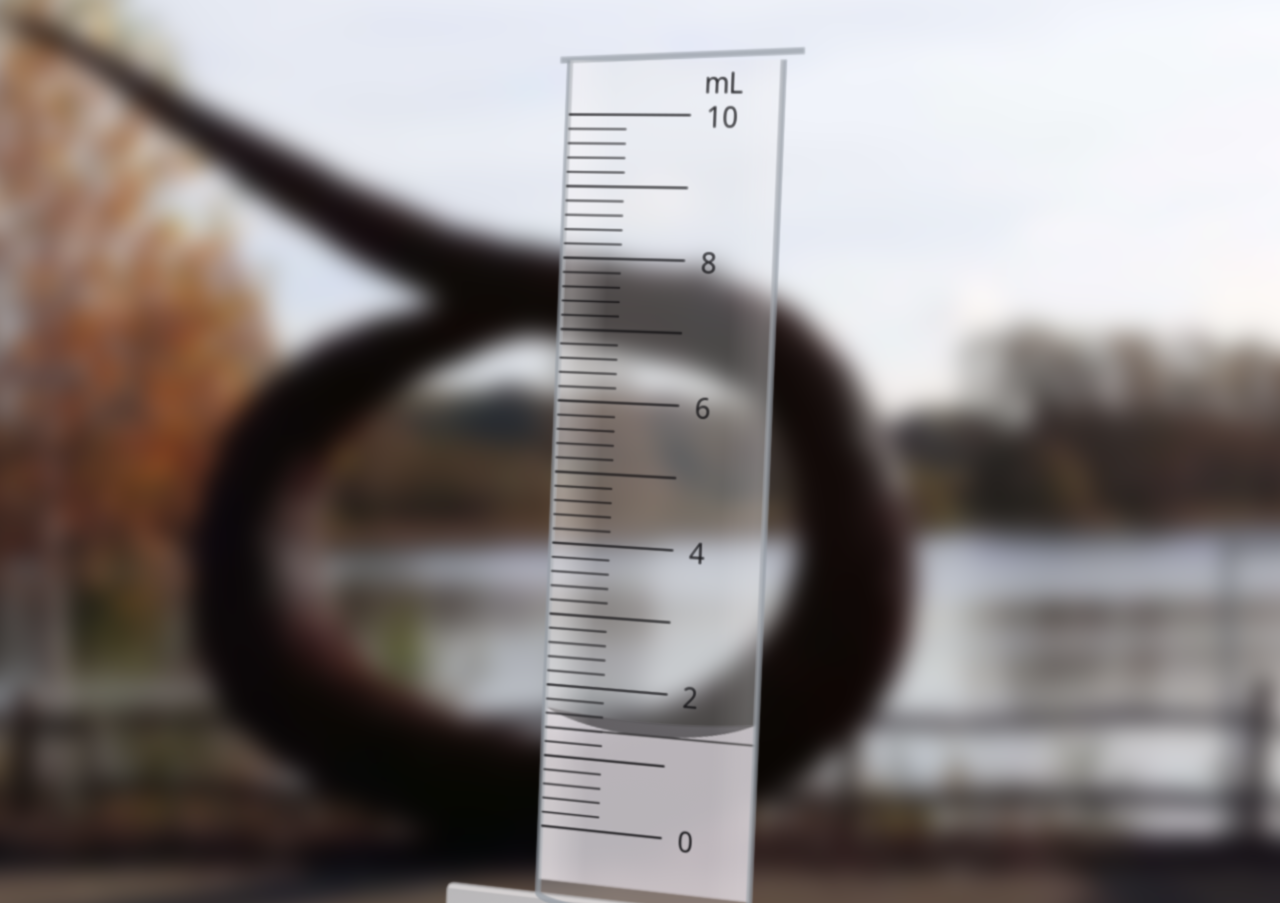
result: 1.4,mL
